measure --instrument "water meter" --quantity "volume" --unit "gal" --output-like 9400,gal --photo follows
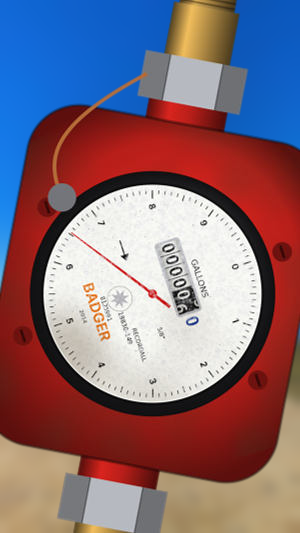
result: 56.5,gal
